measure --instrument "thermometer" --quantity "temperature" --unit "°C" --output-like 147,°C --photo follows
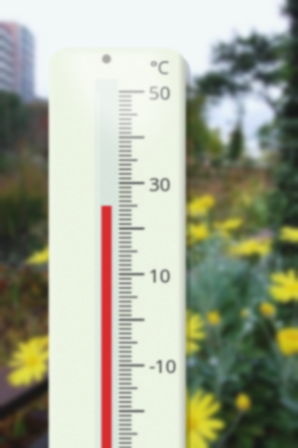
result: 25,°C
